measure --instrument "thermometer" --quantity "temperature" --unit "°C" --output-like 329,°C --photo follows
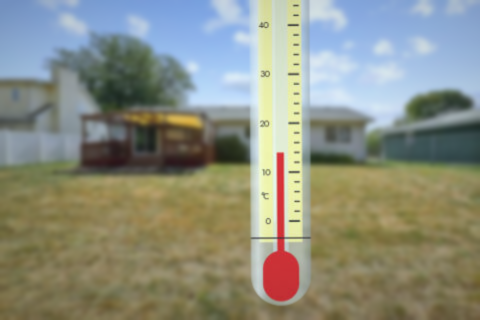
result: 14,°C
